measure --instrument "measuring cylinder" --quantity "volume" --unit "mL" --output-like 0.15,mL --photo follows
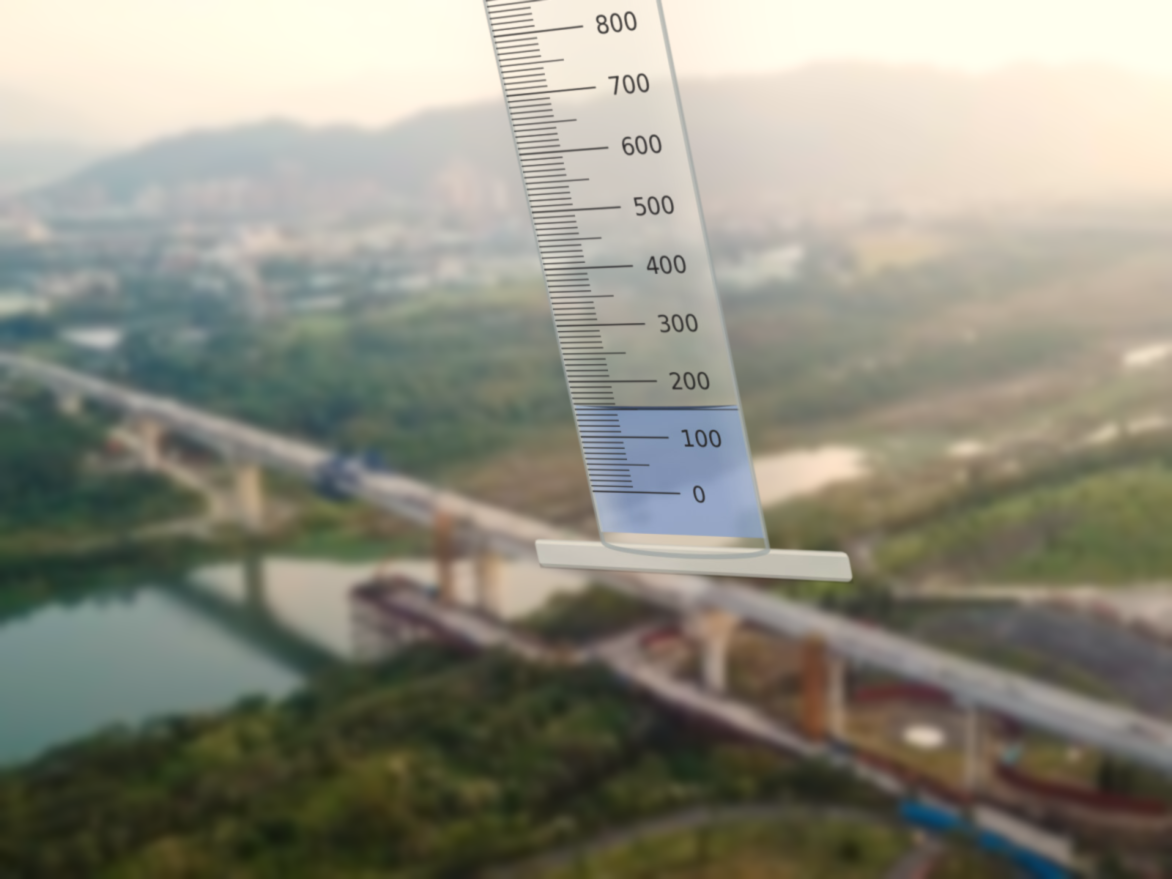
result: 150,mL
